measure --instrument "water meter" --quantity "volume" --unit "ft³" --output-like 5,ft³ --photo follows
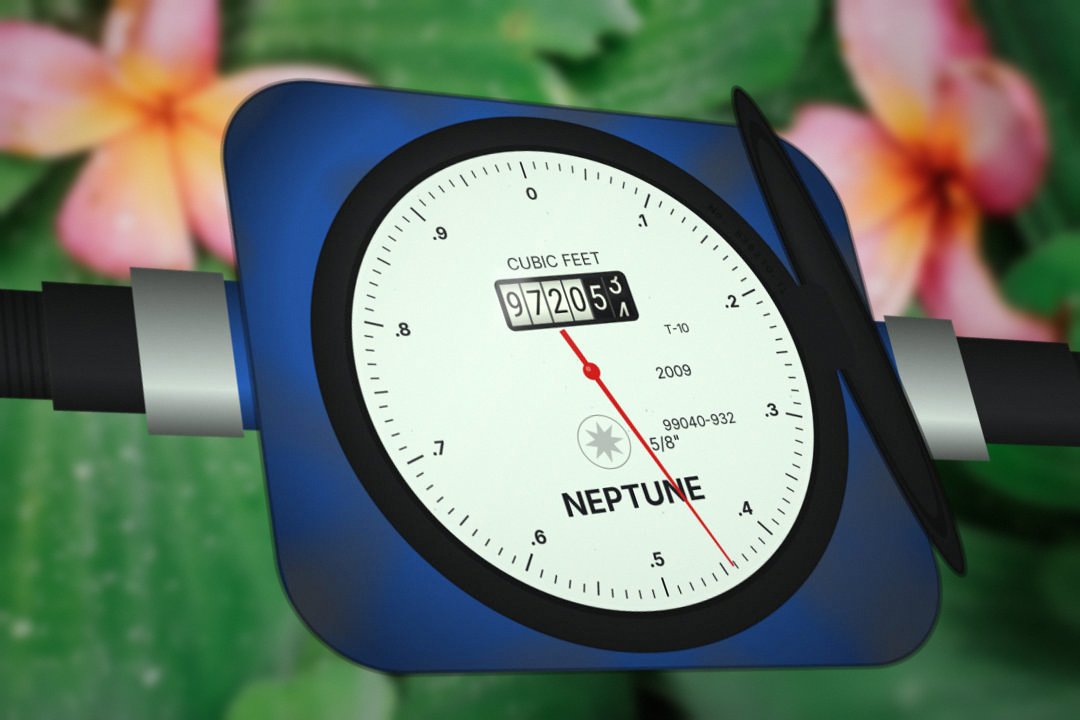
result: 972053.44,ft³
